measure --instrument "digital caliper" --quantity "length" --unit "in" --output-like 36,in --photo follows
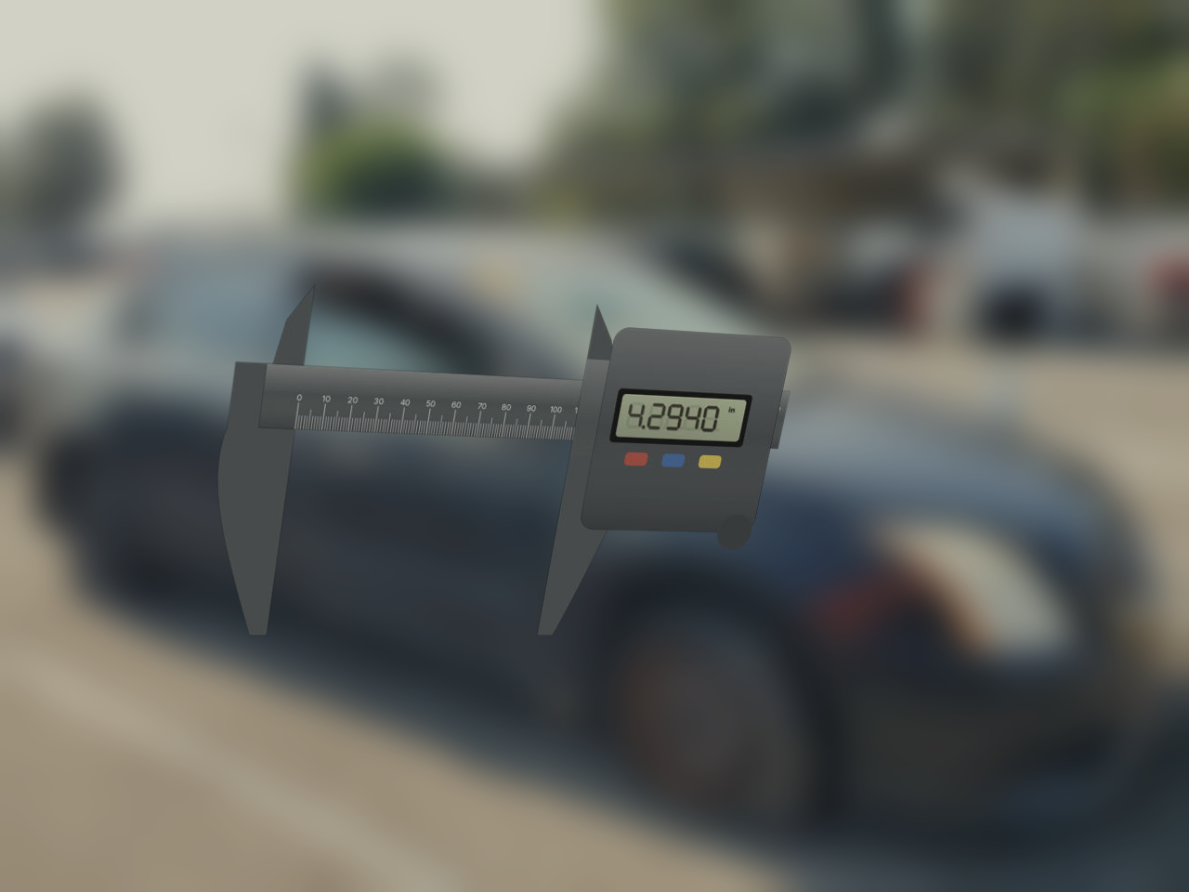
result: 4.2940,in
